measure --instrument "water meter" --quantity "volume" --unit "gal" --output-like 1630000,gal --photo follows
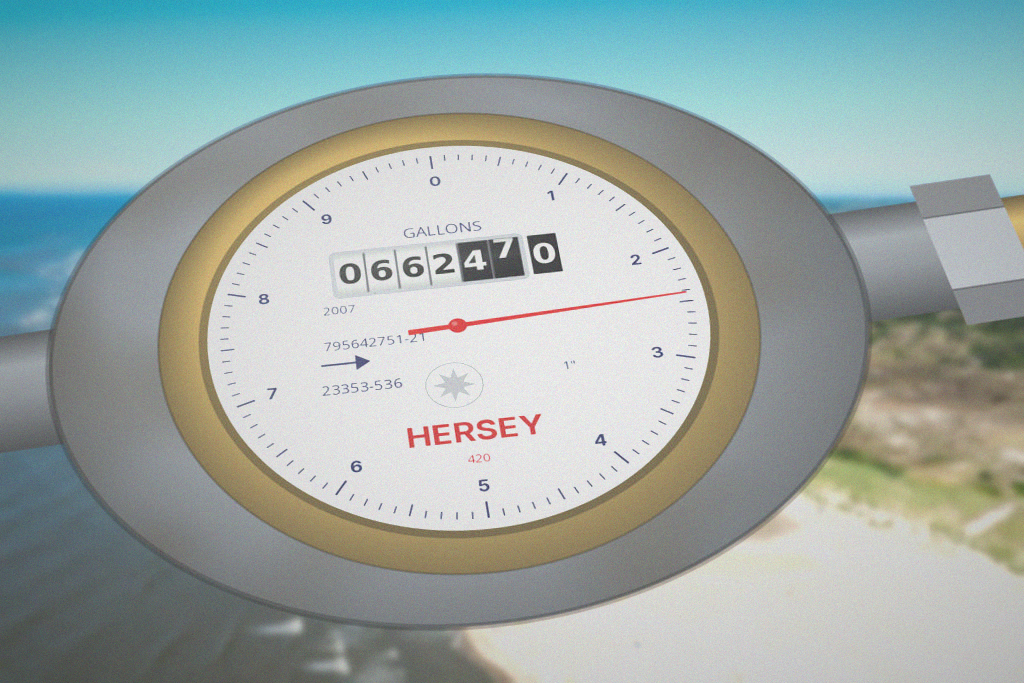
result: 662472.4,gal
